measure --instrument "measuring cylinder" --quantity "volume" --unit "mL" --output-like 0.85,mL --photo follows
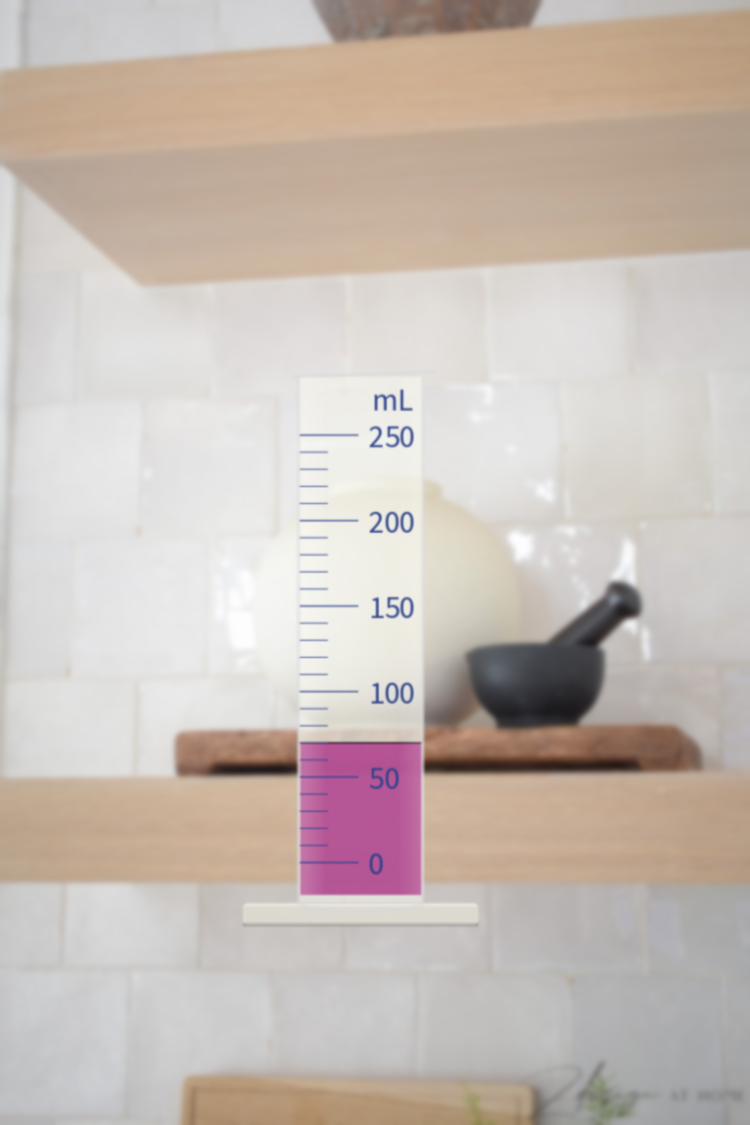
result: 70,mL
